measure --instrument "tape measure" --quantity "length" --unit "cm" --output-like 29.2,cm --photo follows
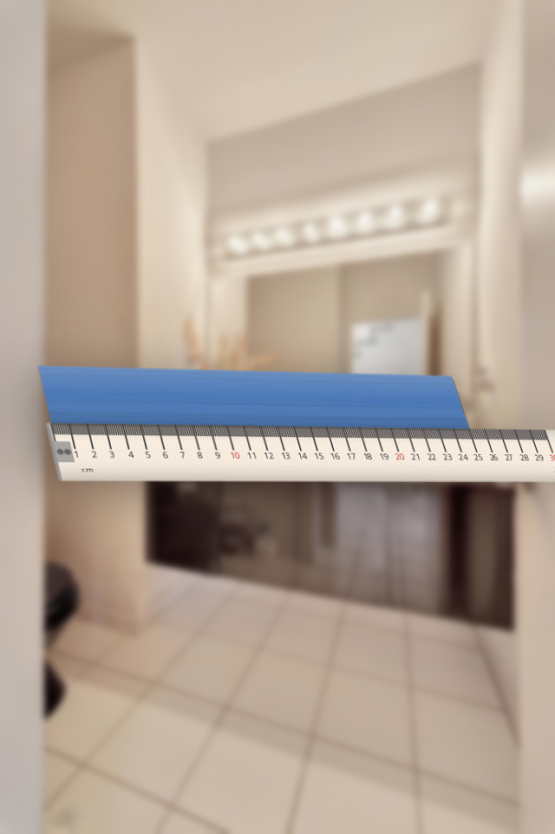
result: 25,cm
